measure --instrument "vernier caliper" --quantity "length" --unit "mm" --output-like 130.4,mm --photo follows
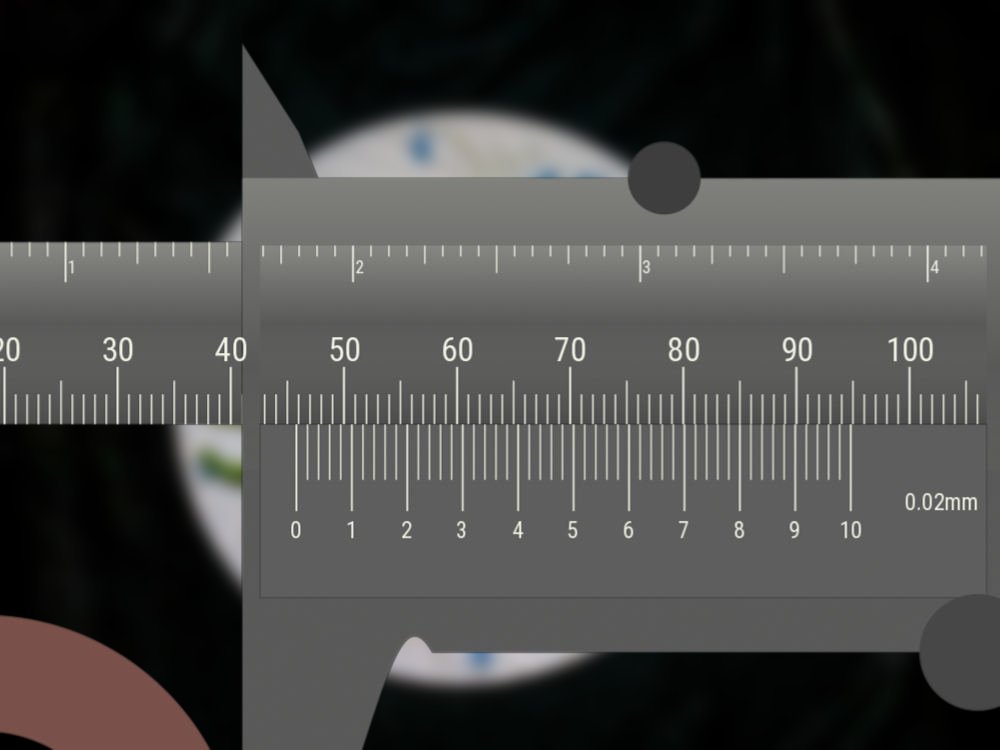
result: 45.8,mm
